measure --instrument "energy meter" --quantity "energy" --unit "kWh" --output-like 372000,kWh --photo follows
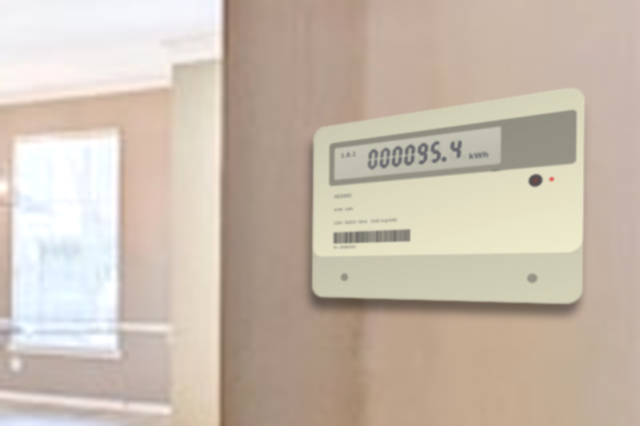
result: 95.4,kWh
